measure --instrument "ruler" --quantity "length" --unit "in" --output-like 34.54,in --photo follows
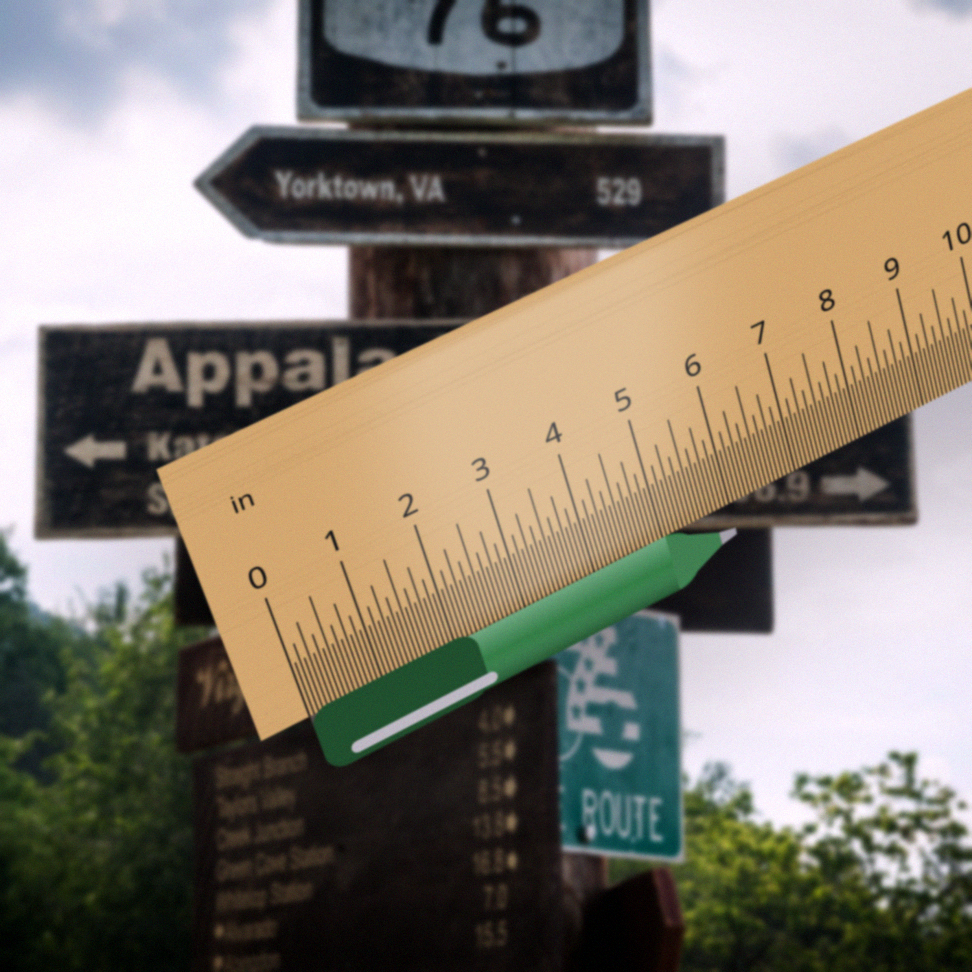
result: 6,in
